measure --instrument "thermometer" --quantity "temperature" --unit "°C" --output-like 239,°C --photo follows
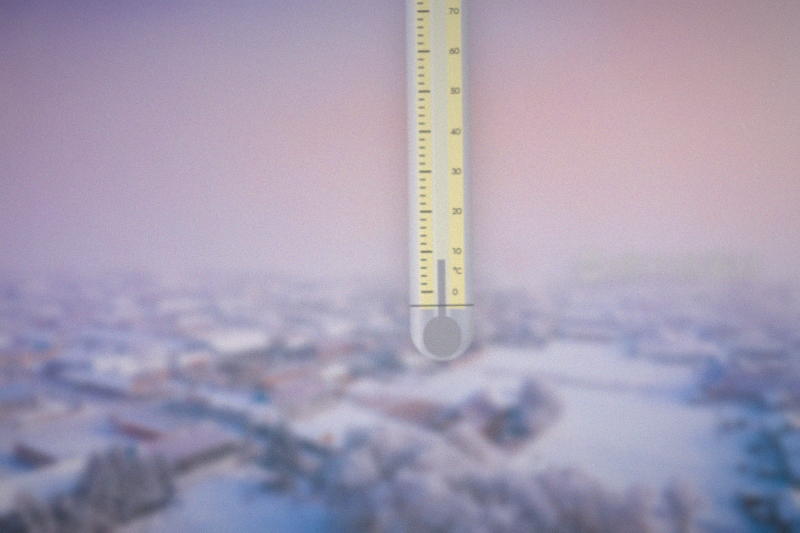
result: 8,°C
